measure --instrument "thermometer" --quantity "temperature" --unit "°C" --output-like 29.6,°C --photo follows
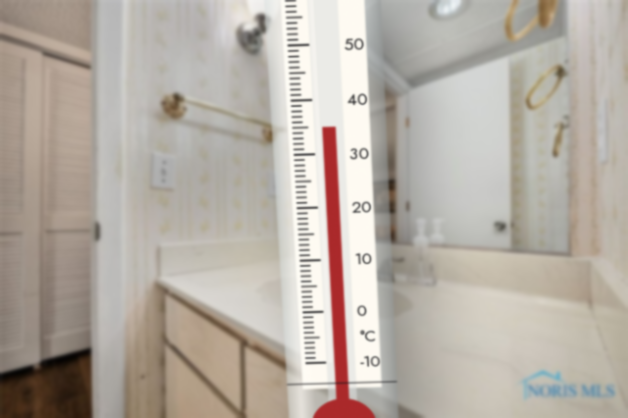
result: 35,°C
